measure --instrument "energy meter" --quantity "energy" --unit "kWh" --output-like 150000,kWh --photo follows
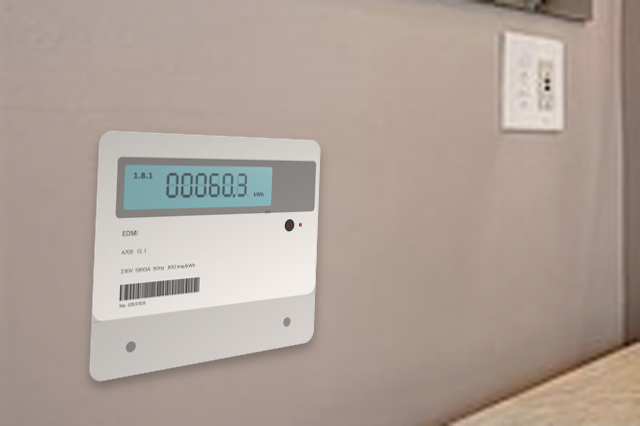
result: 60.3,kWh
